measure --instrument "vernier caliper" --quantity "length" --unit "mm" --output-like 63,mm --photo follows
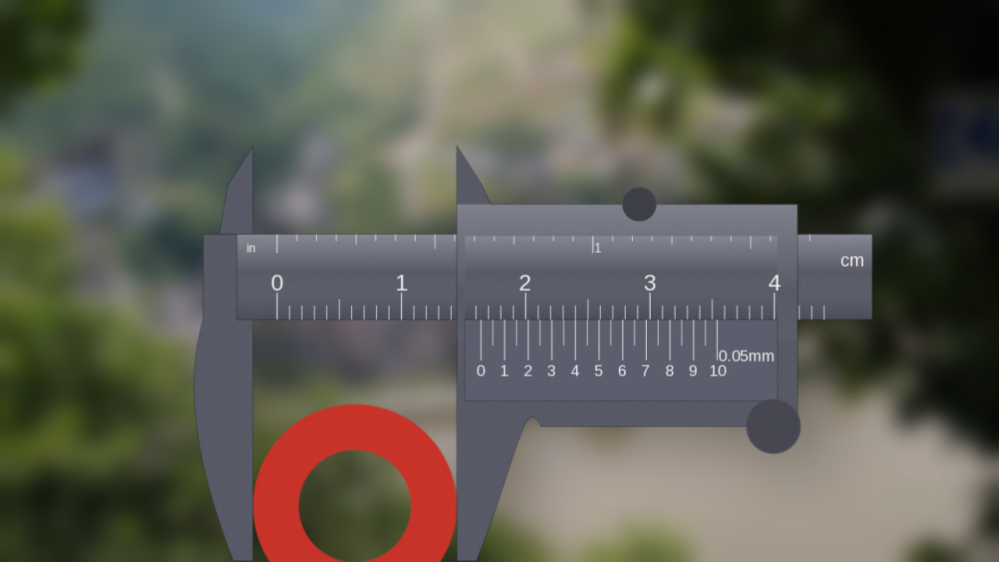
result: 16.4,mm
